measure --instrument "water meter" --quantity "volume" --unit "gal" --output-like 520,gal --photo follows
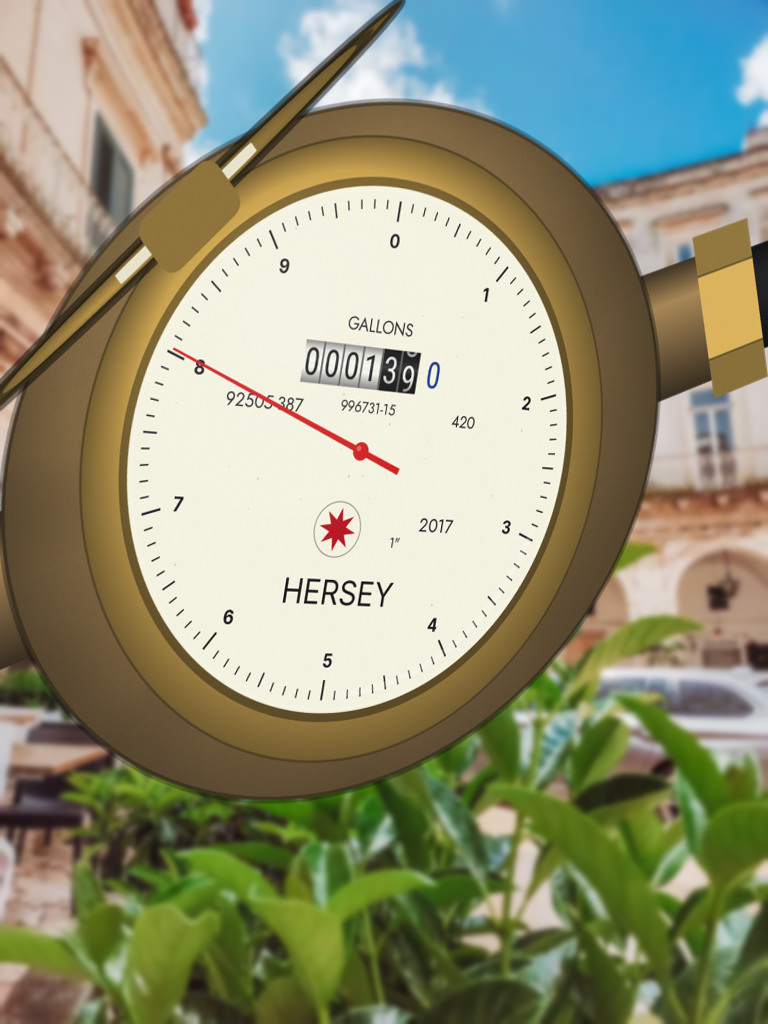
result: 1388.0,gal
